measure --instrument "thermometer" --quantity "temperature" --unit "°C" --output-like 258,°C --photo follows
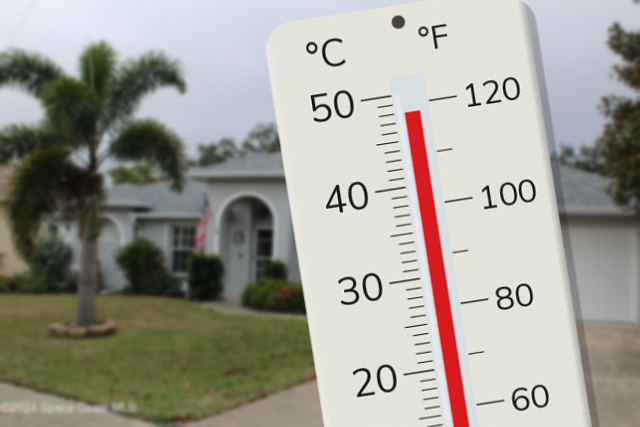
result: 48,°C
